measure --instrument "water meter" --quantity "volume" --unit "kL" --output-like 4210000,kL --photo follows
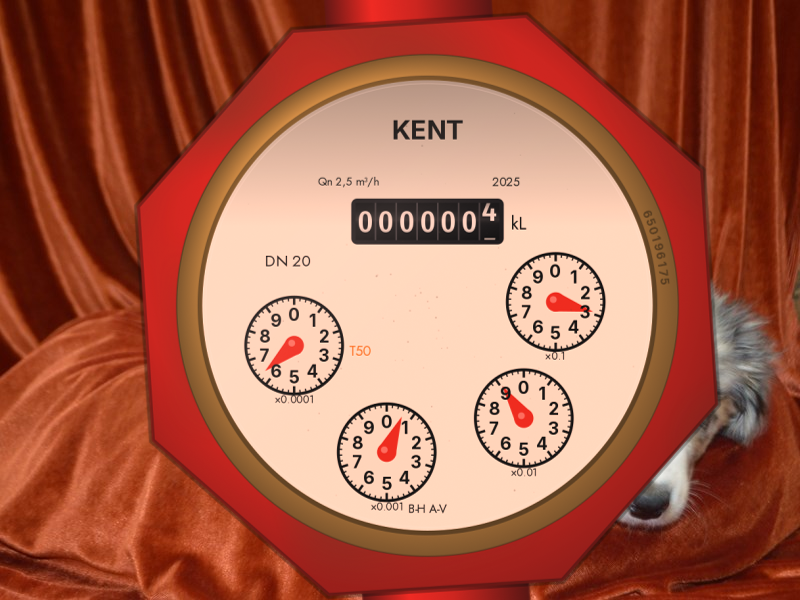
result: 4.2906,kL
